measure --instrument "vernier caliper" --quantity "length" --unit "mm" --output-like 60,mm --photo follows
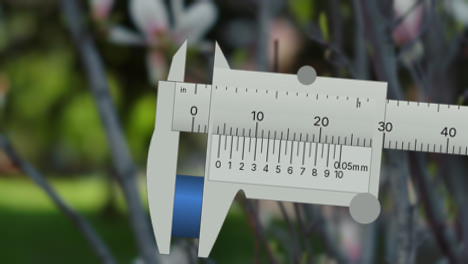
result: 4.4,mm
